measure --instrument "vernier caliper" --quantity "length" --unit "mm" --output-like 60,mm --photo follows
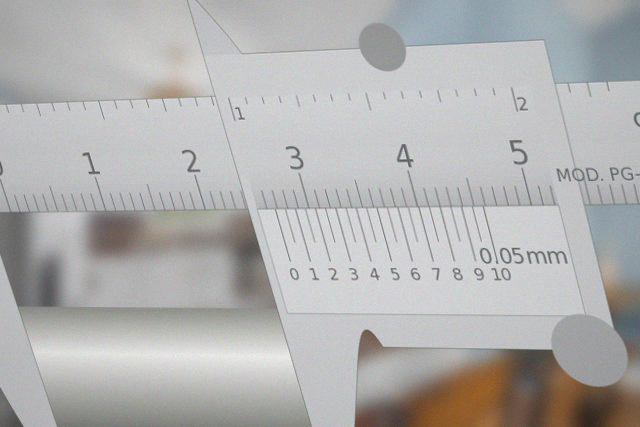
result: 26.8,mm
